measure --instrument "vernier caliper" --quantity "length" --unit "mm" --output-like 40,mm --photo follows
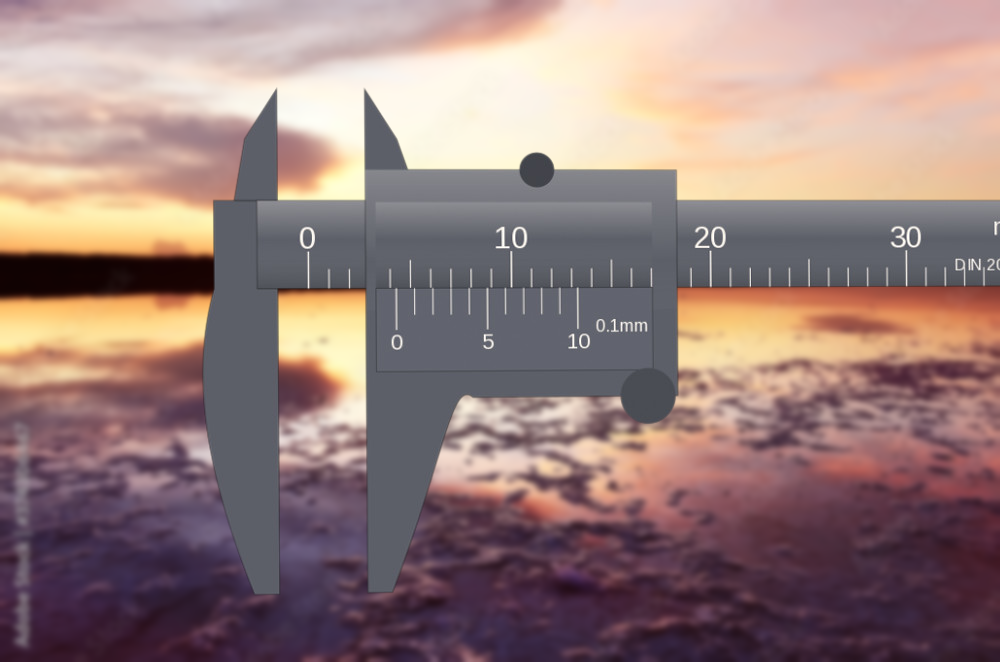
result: 4.3,mm
